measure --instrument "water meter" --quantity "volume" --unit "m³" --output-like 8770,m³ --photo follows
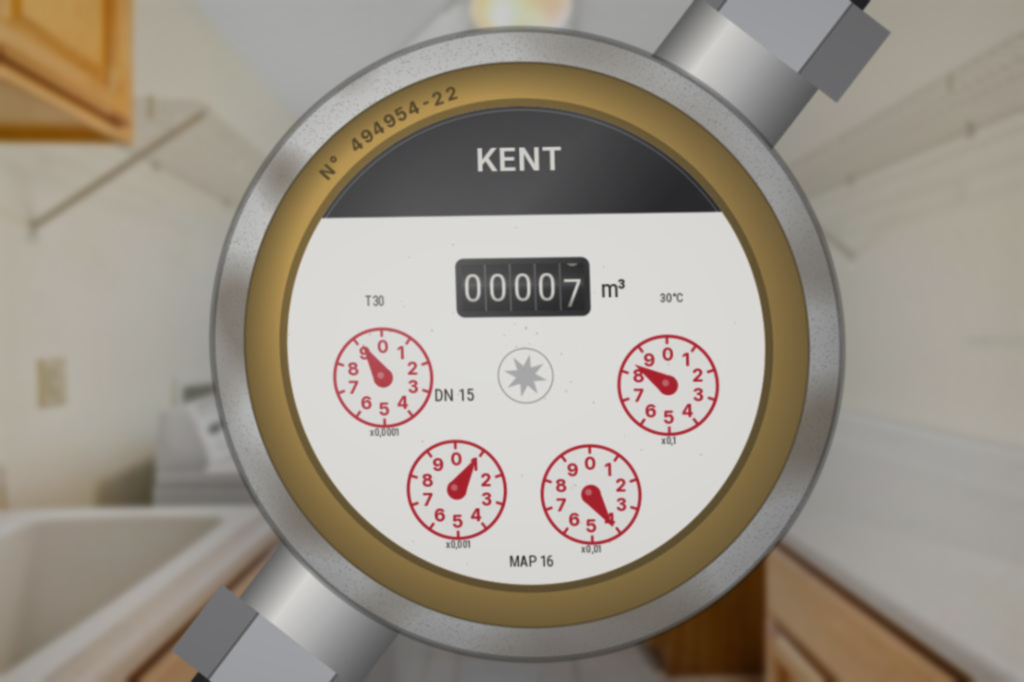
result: 6.8409,m³
